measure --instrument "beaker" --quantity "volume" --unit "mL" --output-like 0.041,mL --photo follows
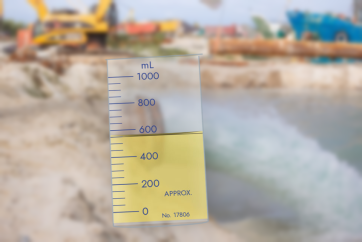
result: 550,mL
